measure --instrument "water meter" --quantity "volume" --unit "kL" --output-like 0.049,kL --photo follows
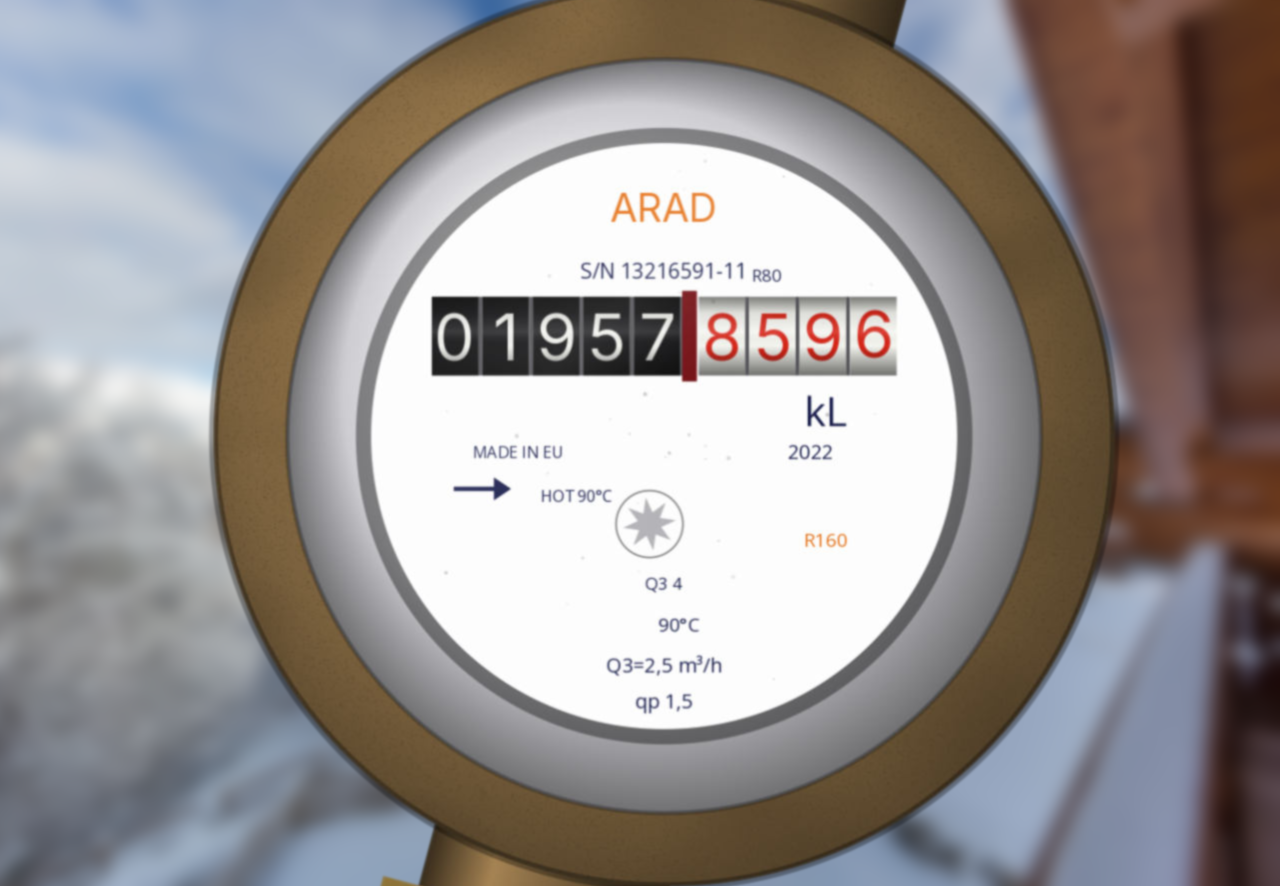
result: 1957.8596,kL
